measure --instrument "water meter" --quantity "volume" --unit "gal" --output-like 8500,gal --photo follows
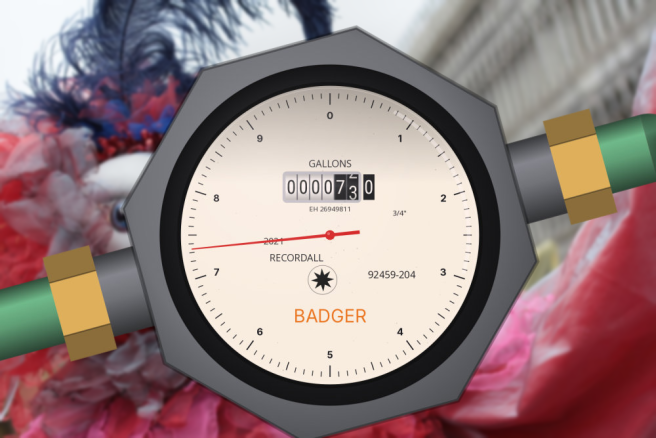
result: 727.3,gal
